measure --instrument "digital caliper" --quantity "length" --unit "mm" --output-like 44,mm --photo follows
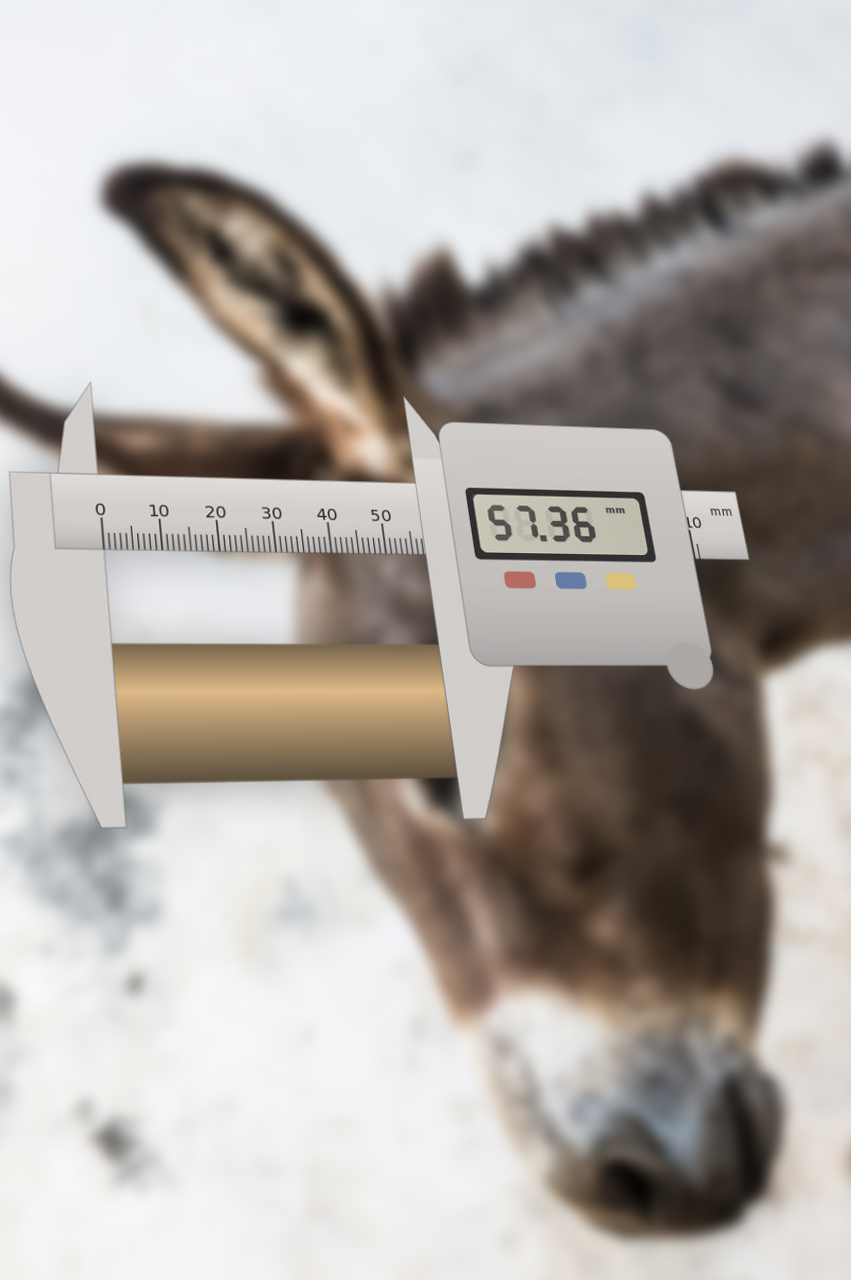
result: 57.36,mm
